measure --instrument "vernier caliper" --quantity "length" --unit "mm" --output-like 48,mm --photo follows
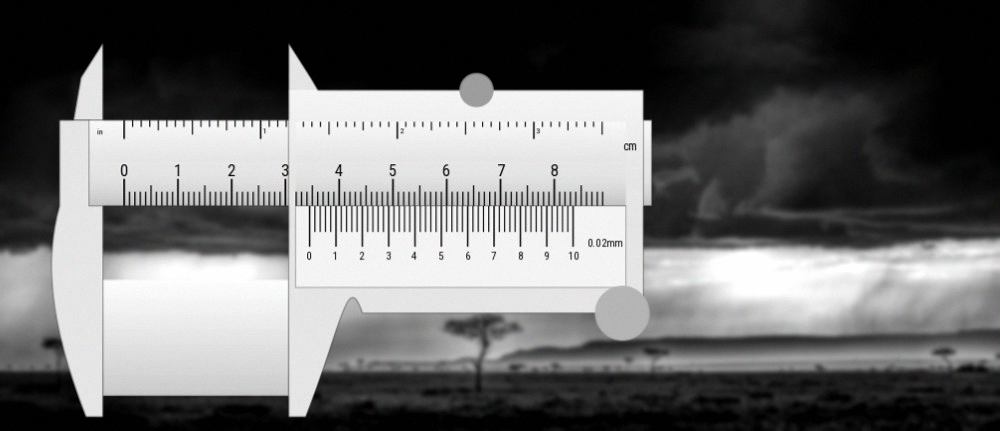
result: 34.5,mm
